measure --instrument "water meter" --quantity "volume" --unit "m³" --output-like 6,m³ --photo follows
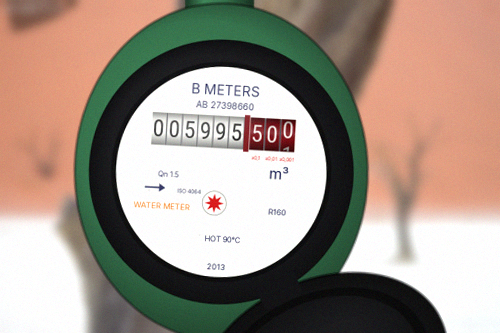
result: 5995.500,m³
